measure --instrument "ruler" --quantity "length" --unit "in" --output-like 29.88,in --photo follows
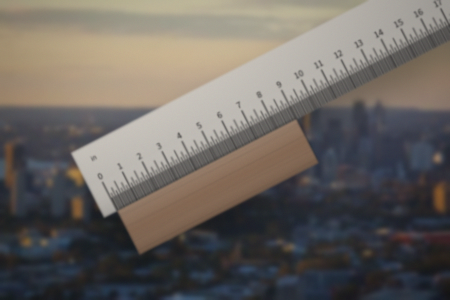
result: 9,in
